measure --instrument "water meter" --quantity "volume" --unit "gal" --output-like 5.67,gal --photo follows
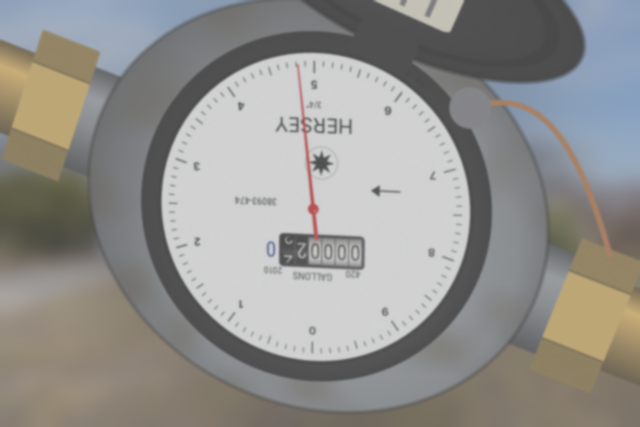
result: 224.8,gal
